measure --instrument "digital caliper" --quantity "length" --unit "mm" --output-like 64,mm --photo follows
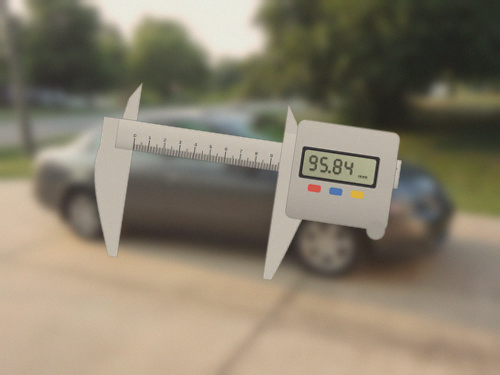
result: 95.84,mm
